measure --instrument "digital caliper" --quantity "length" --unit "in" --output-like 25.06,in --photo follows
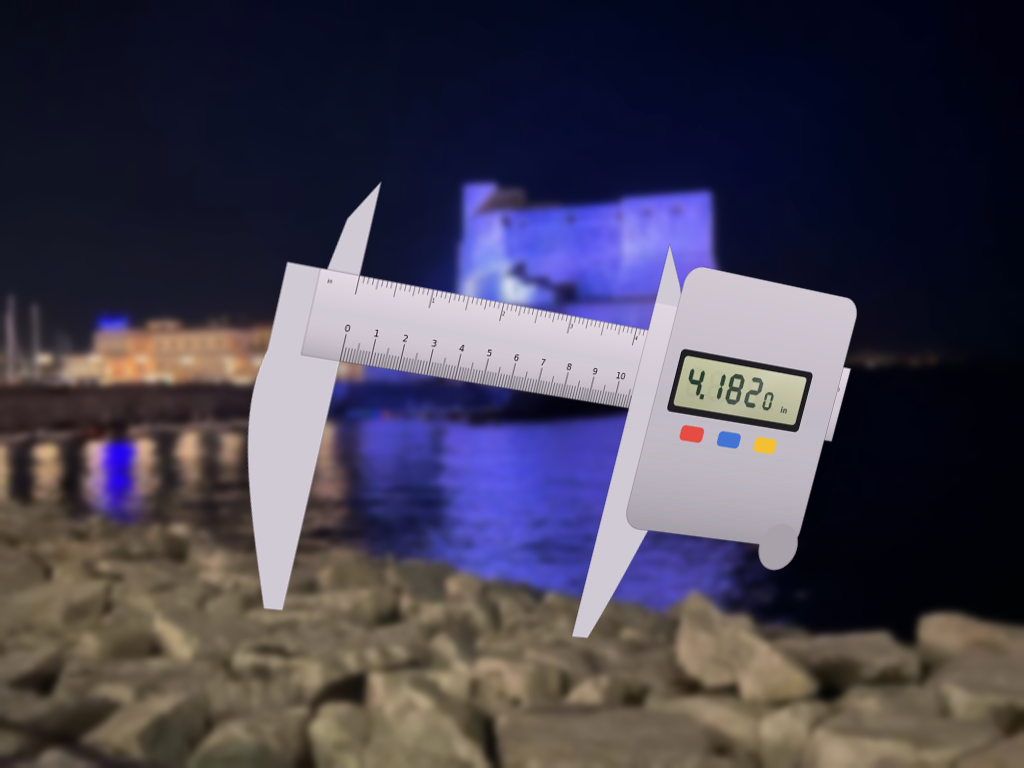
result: 4.1820,in
